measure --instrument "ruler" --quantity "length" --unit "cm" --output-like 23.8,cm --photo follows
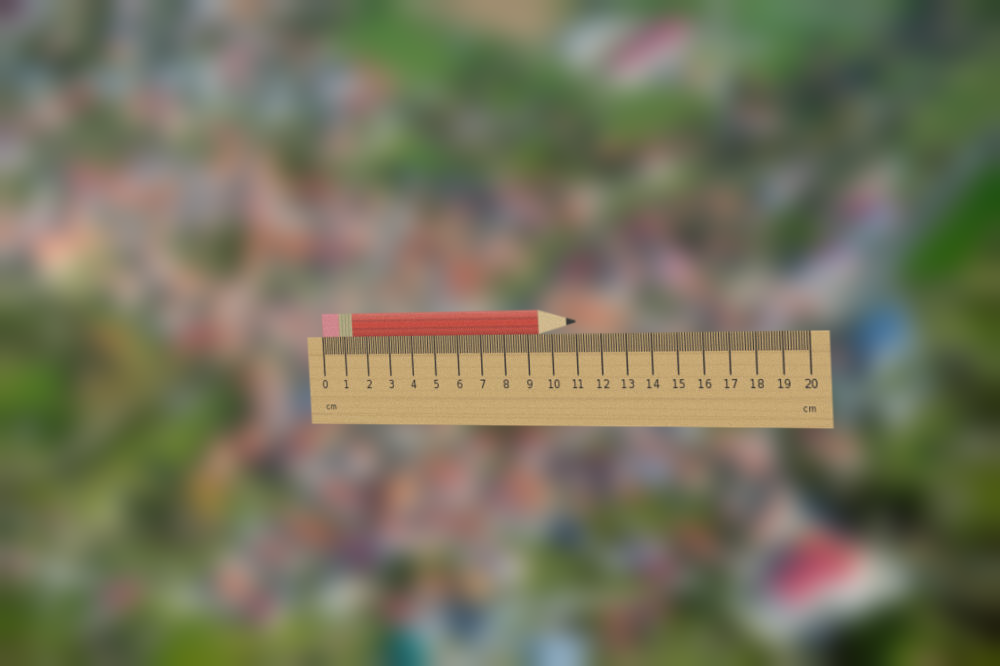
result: 11,cm
